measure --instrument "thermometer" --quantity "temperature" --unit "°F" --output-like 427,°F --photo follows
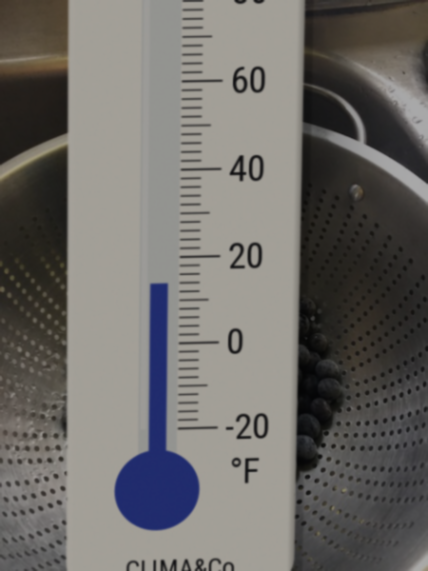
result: 14,°F
